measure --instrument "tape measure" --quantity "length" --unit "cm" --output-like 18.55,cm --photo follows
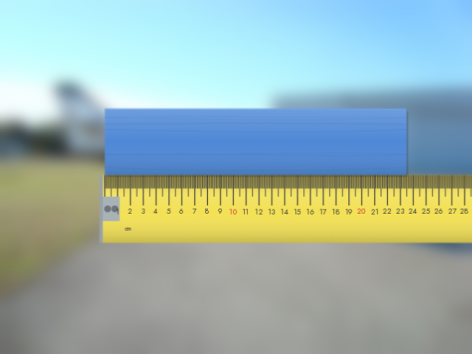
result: 23.5,cm
